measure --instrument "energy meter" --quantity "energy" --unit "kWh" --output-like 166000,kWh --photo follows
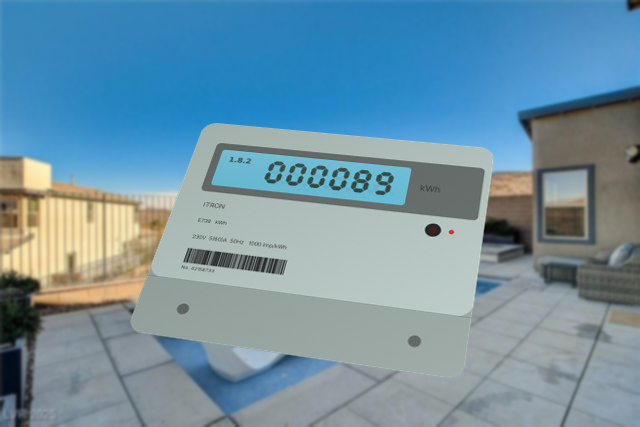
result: 89,kWh
